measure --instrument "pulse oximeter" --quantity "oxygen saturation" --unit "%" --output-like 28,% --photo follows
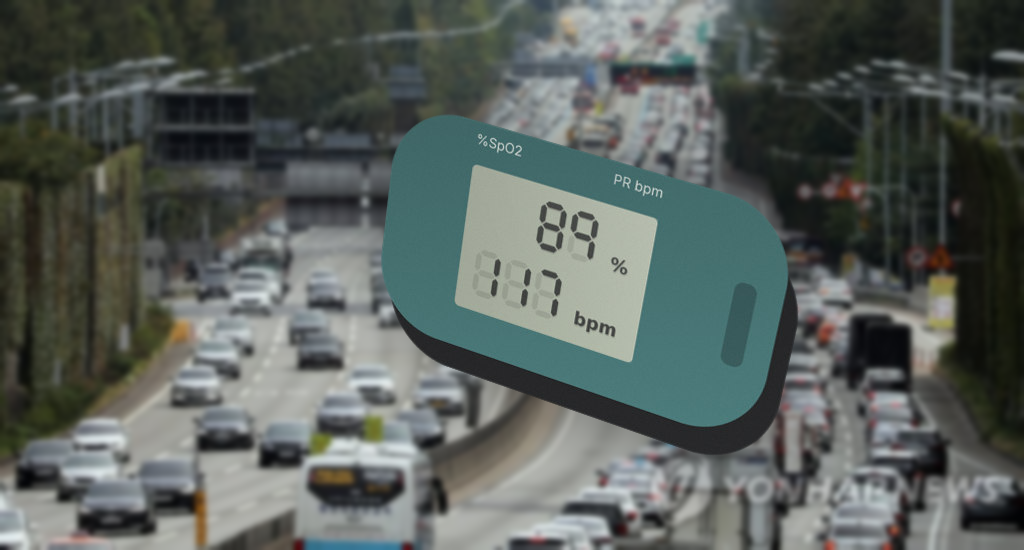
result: 89,%
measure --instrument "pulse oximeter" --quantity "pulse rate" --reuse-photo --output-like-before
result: 117,bpm
